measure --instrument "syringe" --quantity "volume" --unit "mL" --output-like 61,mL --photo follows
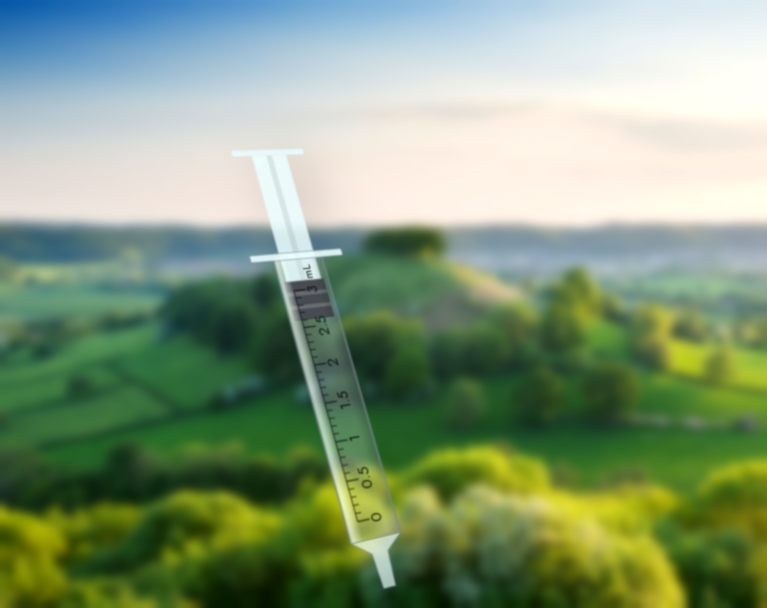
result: 2.6,mL
